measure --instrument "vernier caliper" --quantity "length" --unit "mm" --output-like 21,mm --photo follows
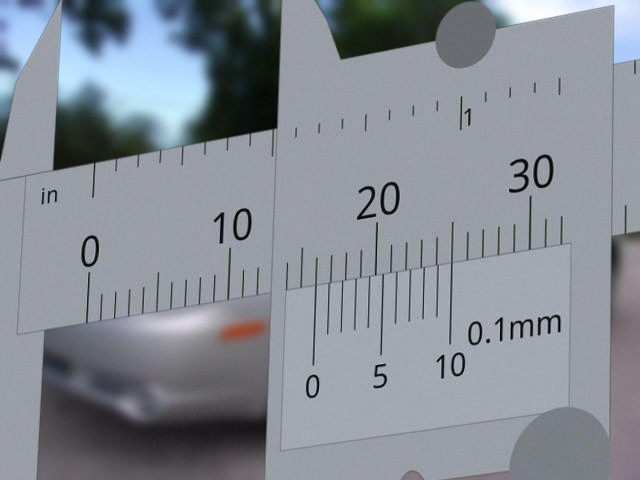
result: 16.0,mm
